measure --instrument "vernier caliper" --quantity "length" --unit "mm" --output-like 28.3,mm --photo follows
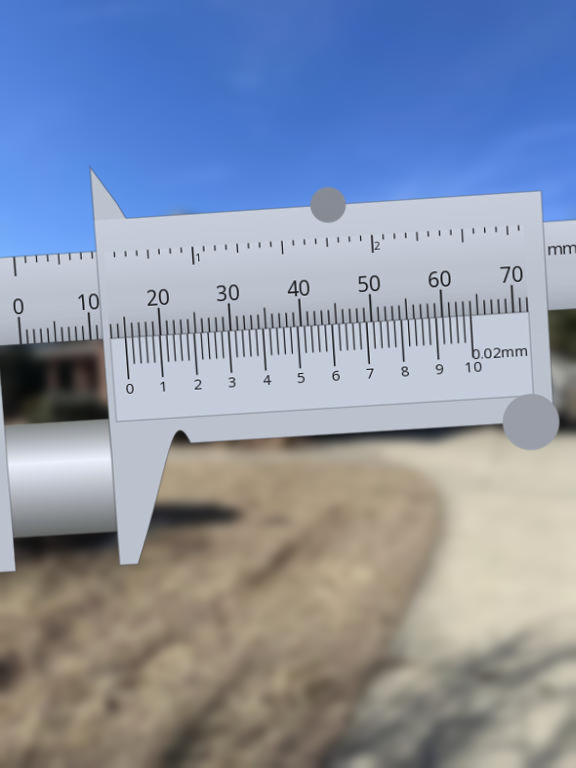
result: 15.0,mm
